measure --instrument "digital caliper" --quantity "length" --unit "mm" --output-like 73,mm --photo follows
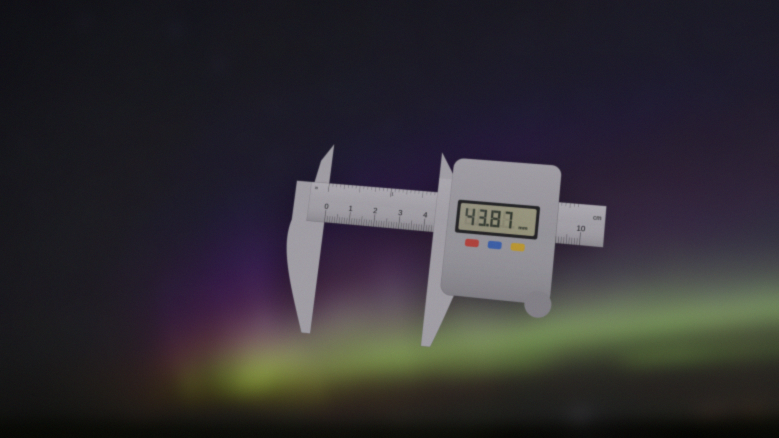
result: 43.87,mm
